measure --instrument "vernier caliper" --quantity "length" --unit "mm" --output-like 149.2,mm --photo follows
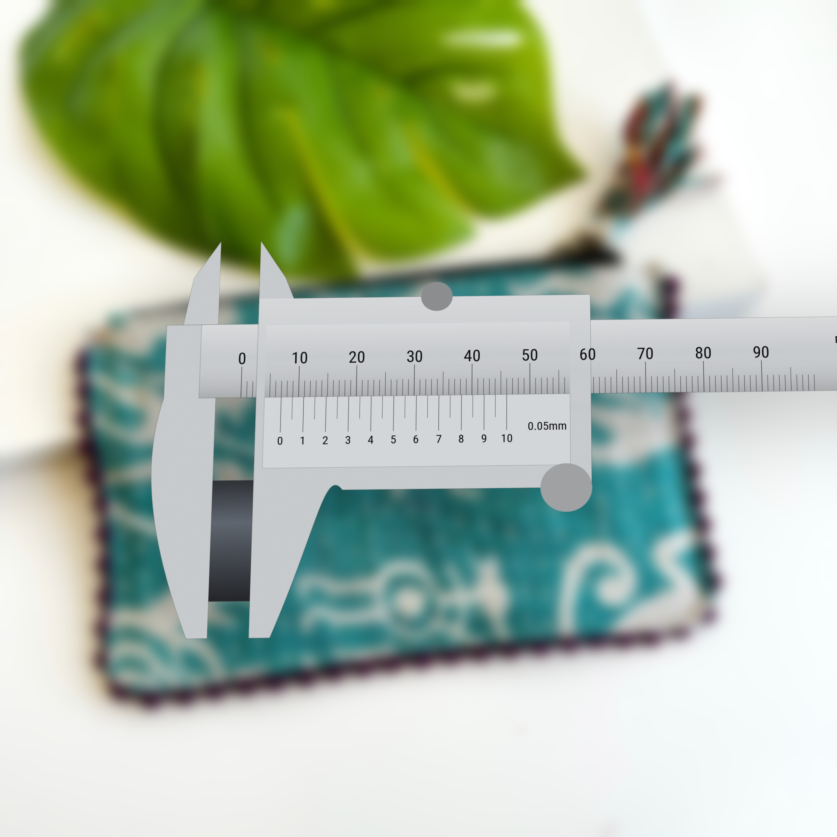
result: 7.0,mm
